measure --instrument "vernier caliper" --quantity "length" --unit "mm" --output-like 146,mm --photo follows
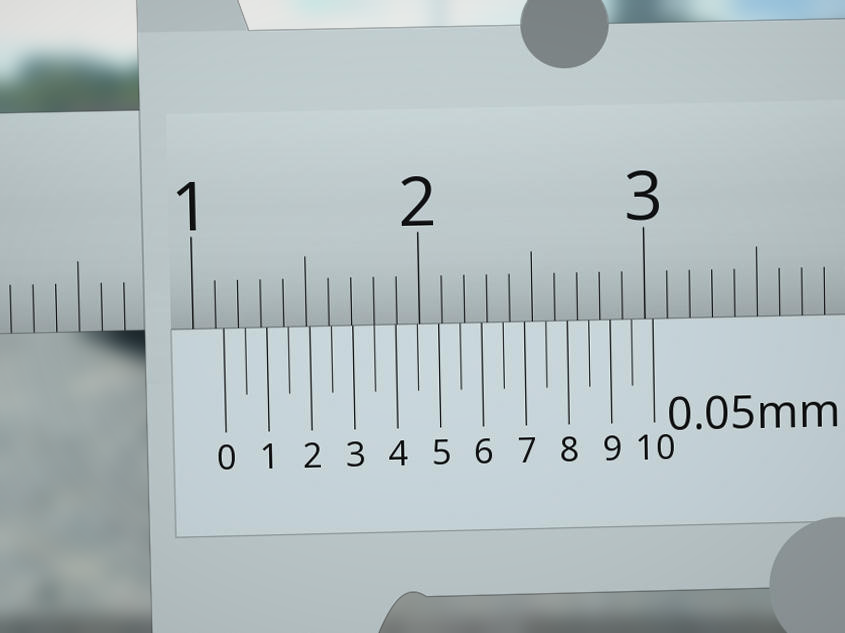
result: 11.35,mm
